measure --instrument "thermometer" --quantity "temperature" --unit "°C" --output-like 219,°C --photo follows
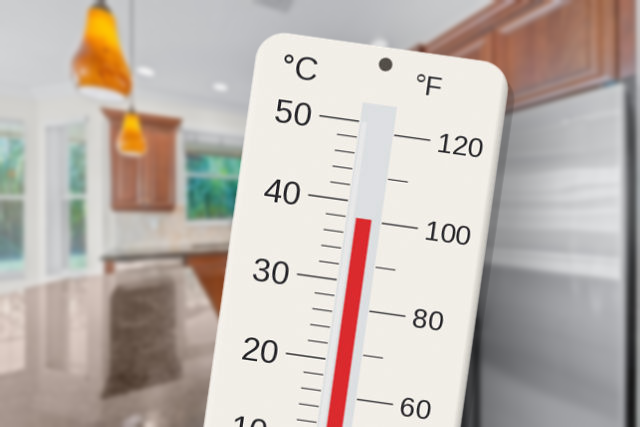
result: 38,°C
